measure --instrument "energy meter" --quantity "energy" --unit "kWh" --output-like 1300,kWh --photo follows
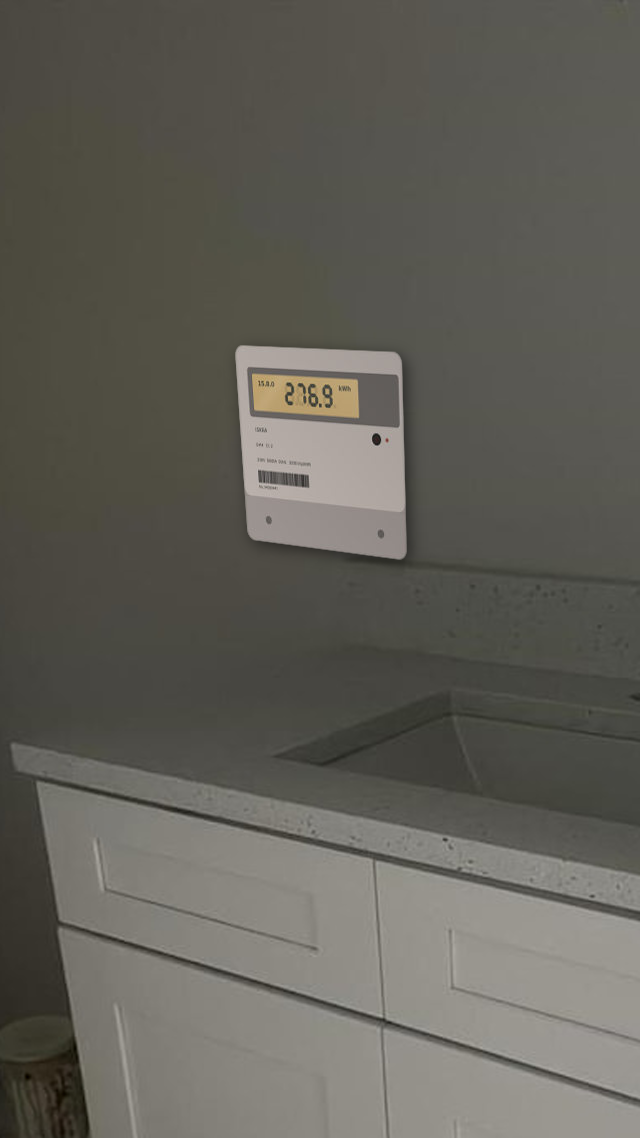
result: 276.9,kWh
